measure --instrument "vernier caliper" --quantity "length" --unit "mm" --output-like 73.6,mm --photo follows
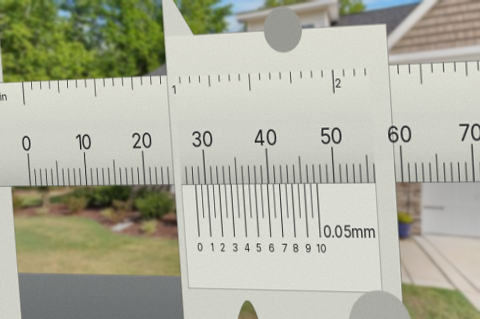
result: 28.4,mm
